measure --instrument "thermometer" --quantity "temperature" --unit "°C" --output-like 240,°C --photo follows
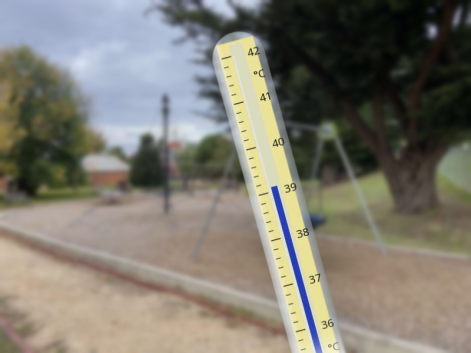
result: 39.1,°C
